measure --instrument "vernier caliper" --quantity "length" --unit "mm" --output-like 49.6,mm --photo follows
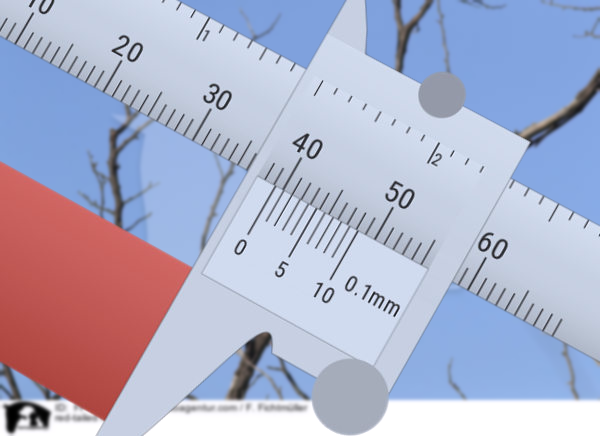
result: 39.2,mm
